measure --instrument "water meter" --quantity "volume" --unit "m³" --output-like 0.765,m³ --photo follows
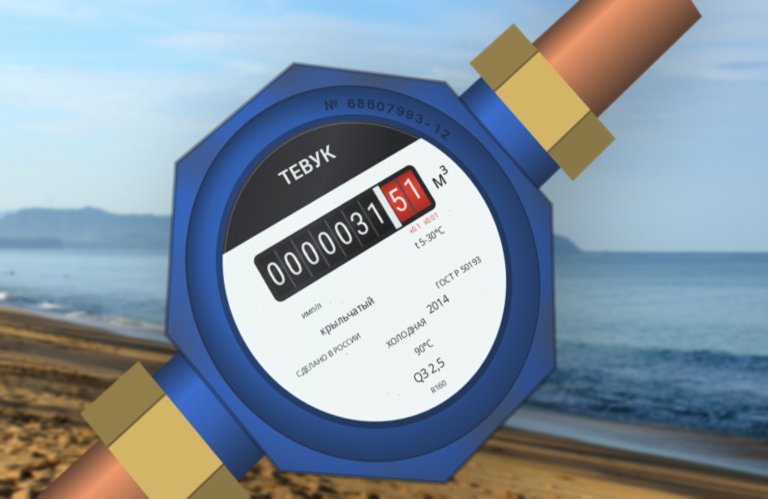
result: 31.51,m³
